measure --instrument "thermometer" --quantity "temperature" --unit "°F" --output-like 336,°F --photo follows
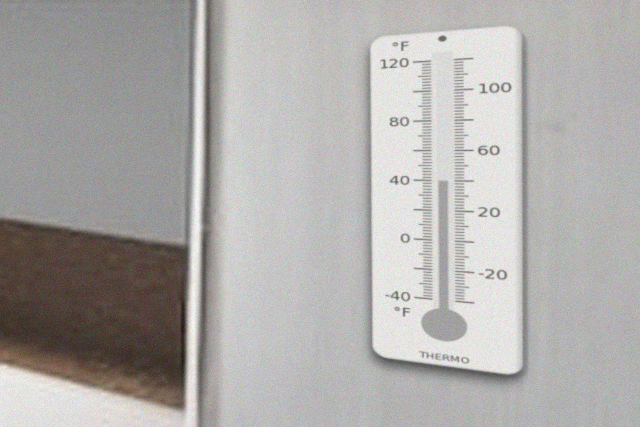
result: 40,°F
